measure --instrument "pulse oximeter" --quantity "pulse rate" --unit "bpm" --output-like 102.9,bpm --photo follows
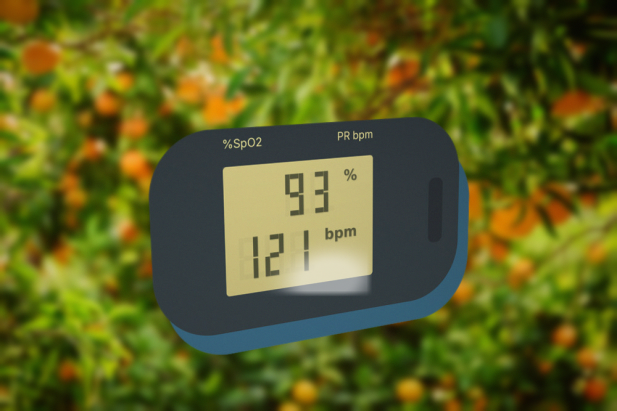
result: 121,bpm
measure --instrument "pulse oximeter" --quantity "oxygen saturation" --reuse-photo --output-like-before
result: 93,%
